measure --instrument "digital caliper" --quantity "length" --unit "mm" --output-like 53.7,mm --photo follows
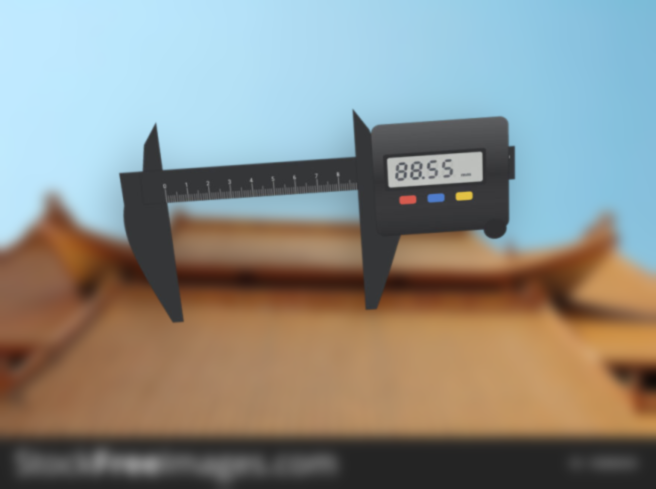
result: 88.55,mm
